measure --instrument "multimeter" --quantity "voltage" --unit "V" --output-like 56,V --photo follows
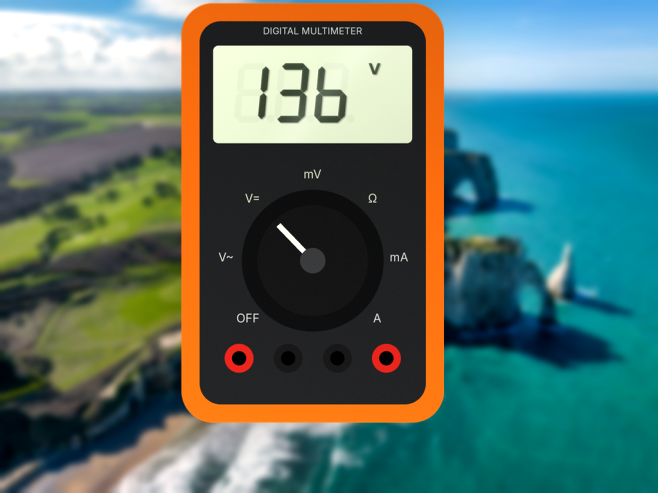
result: 136,V
